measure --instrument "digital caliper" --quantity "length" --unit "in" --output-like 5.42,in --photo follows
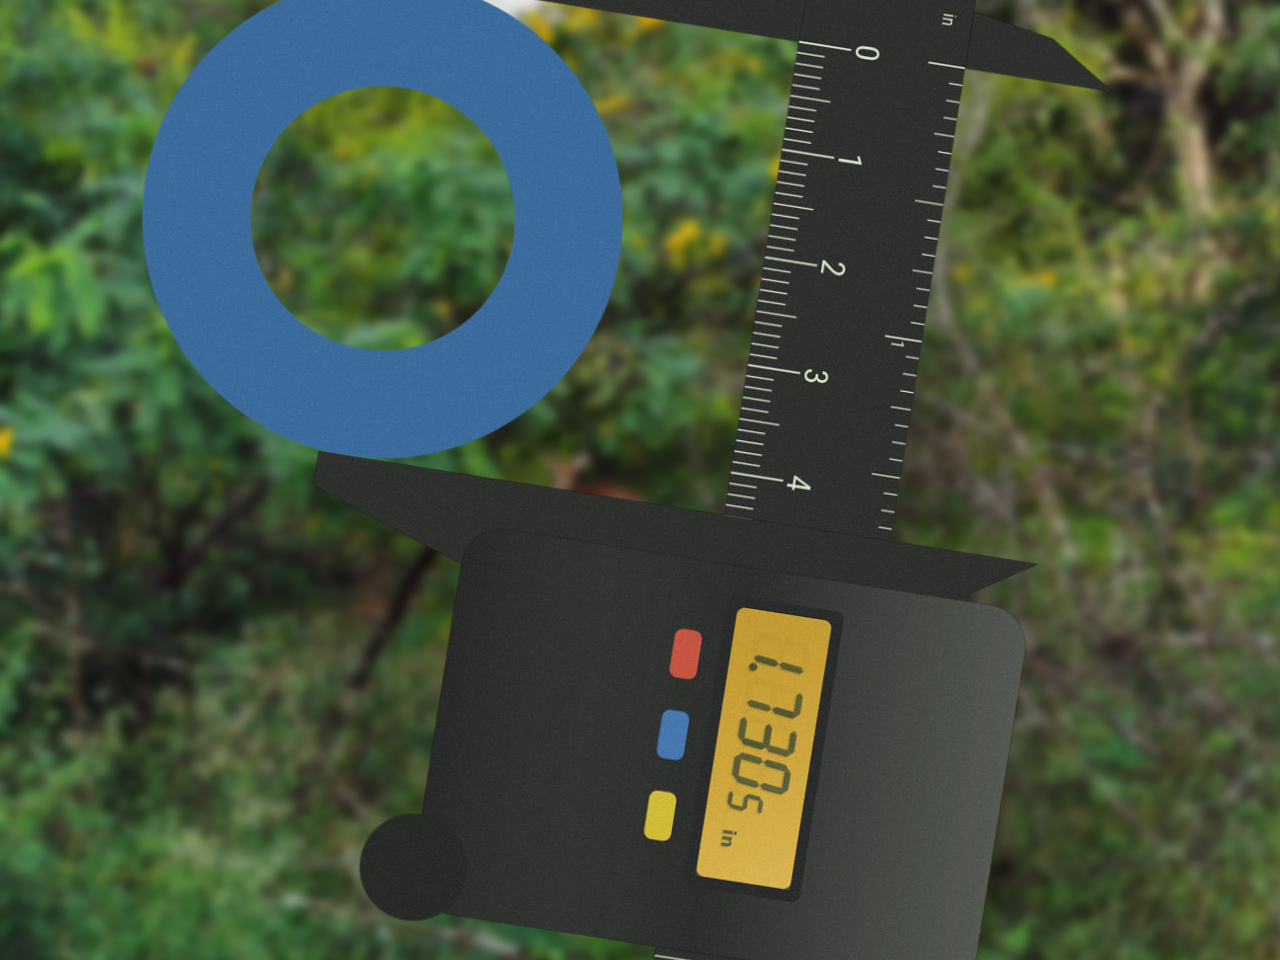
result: 1.7305,in
